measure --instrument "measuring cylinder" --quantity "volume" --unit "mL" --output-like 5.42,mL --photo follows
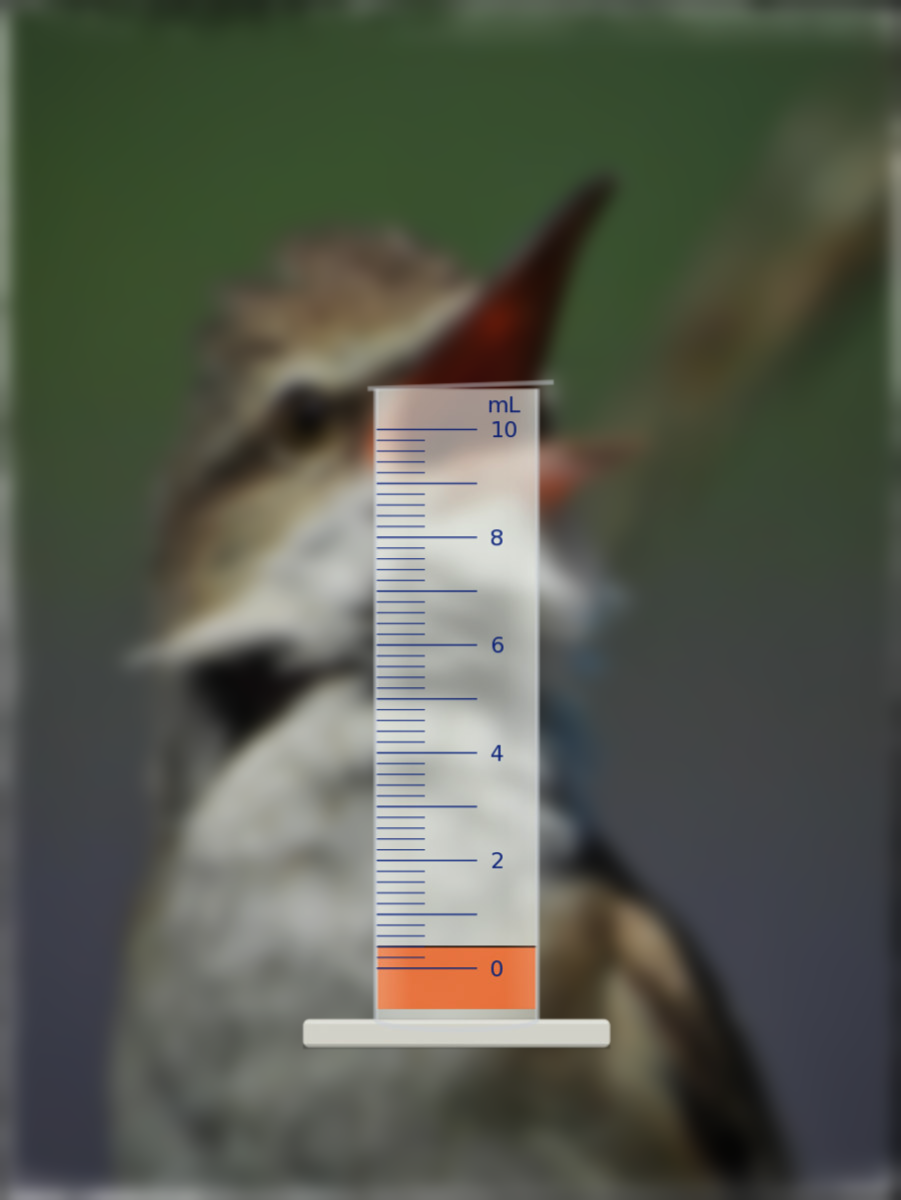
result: 0.4,mL
